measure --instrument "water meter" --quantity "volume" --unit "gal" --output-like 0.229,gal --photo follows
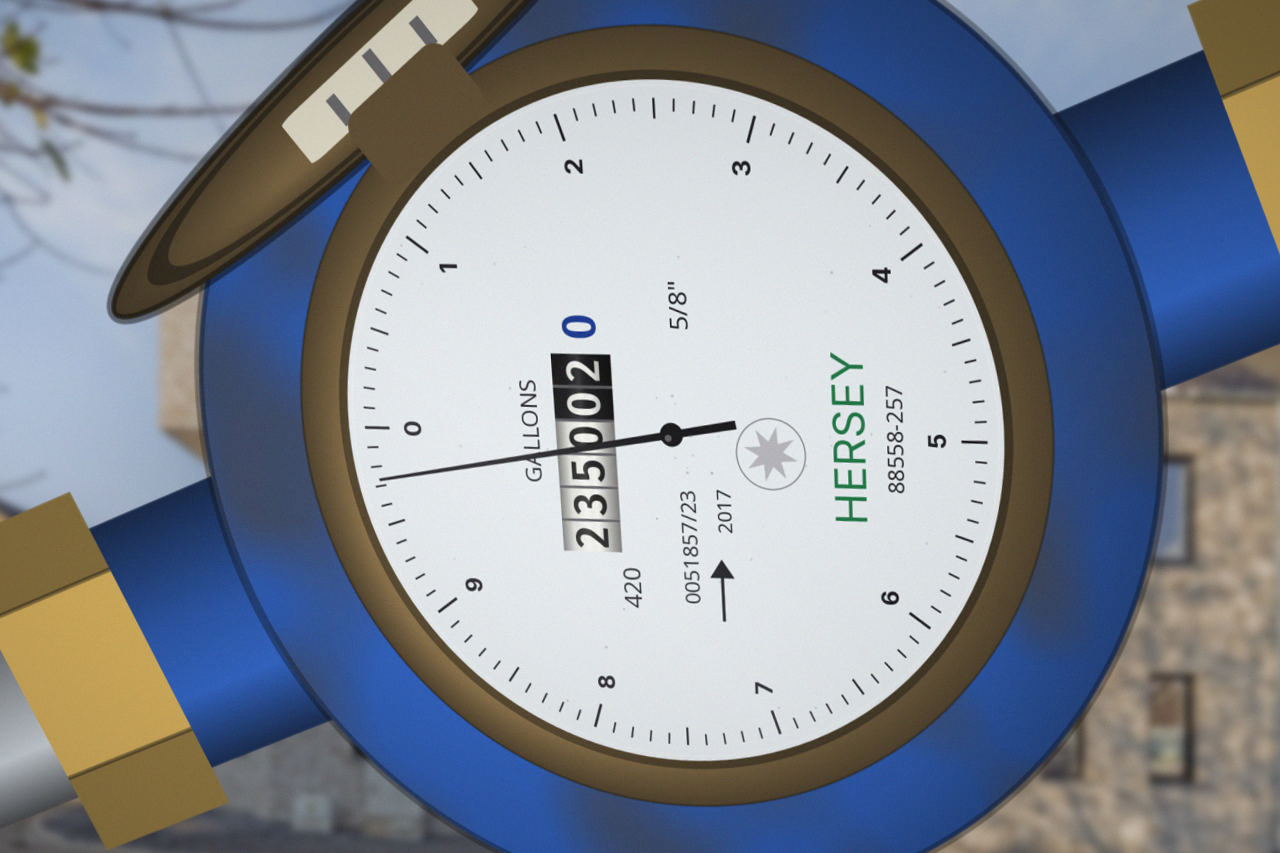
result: 2350019.7,gal
